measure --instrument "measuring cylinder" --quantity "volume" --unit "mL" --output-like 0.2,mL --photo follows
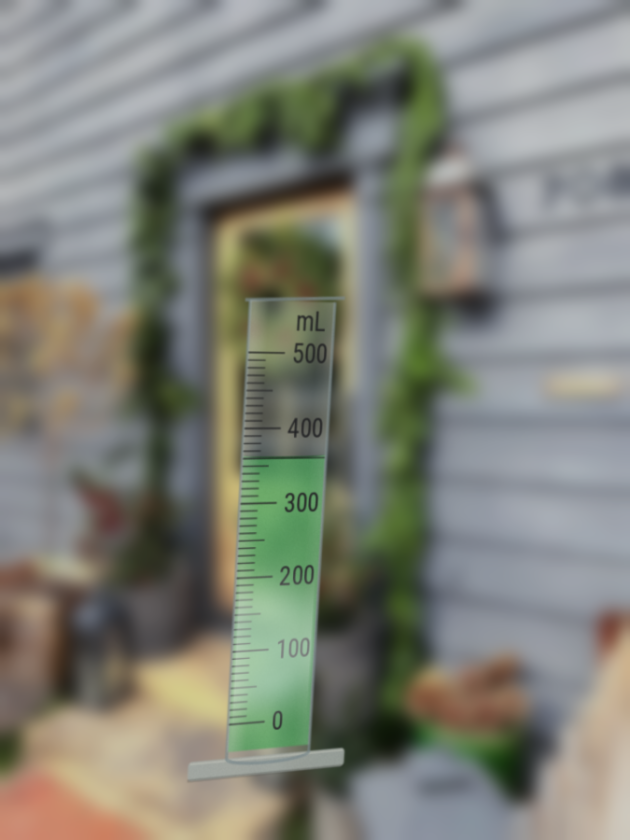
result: 360,mL
